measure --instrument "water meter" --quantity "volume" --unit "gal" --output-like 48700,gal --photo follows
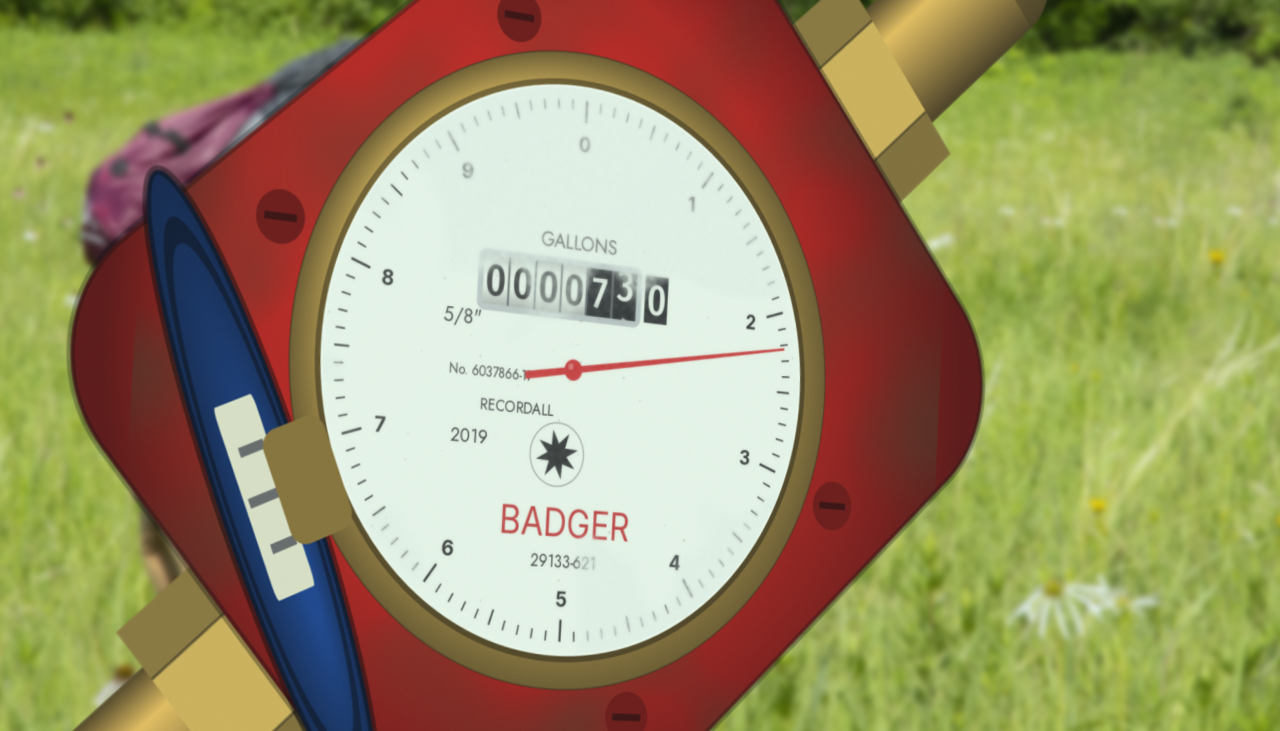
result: 732.2,gal
